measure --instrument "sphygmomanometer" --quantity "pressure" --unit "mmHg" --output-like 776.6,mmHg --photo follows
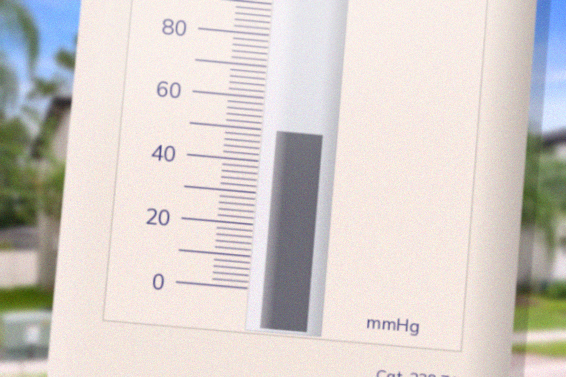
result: 50,mmHg
